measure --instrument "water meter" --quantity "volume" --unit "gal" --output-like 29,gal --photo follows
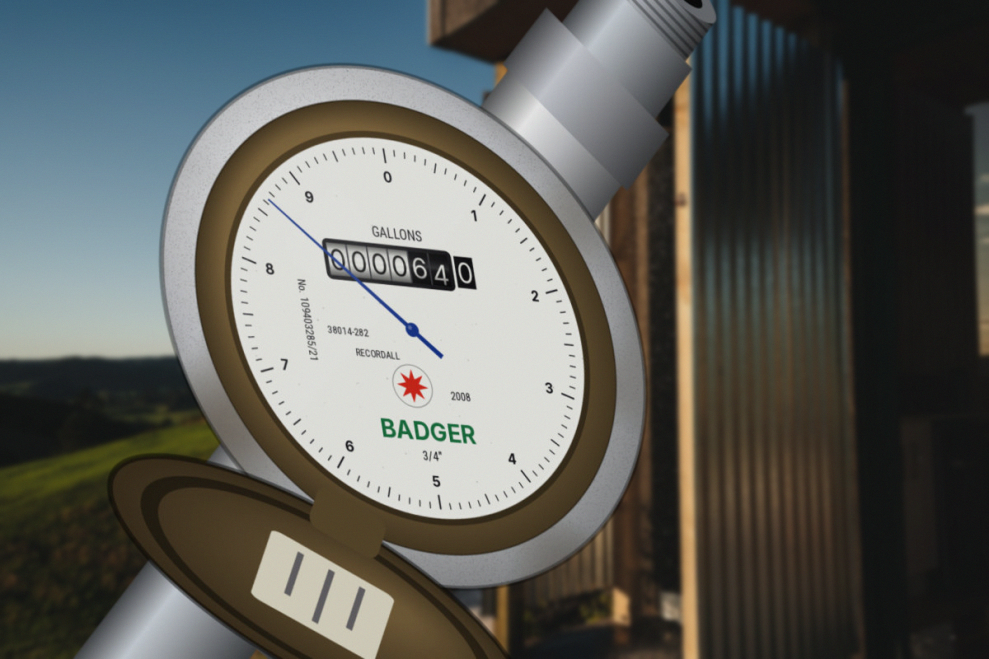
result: 638.6,gal
